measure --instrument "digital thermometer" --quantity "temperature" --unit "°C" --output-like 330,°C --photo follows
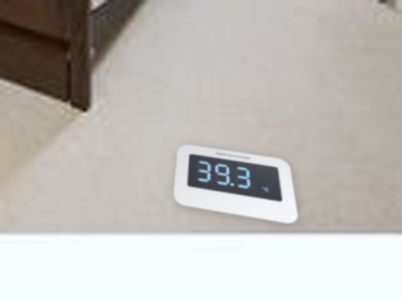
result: 39.3,°C
